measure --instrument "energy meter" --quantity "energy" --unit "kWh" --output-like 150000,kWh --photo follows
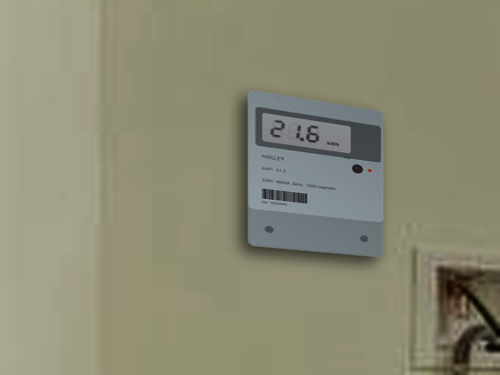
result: 21.6,kWh
